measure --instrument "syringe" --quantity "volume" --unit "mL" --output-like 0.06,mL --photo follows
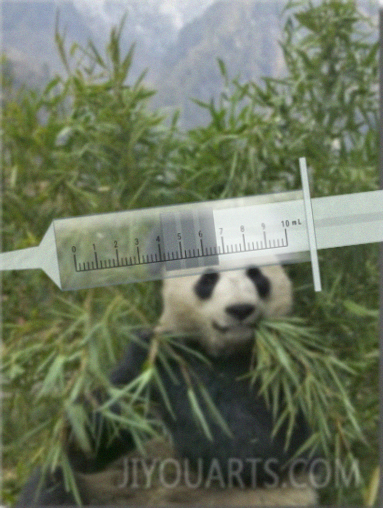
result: 4.2,mL
